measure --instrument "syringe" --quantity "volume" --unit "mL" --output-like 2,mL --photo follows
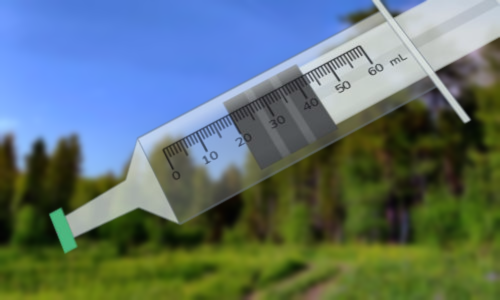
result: 20,mL
